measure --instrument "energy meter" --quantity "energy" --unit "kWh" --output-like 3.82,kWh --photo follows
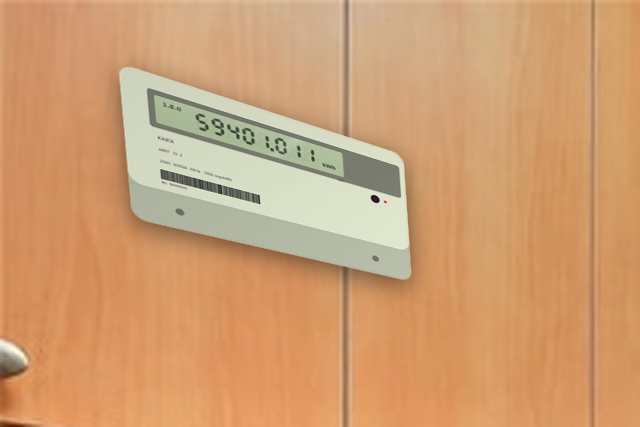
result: 59401.011,kWh
